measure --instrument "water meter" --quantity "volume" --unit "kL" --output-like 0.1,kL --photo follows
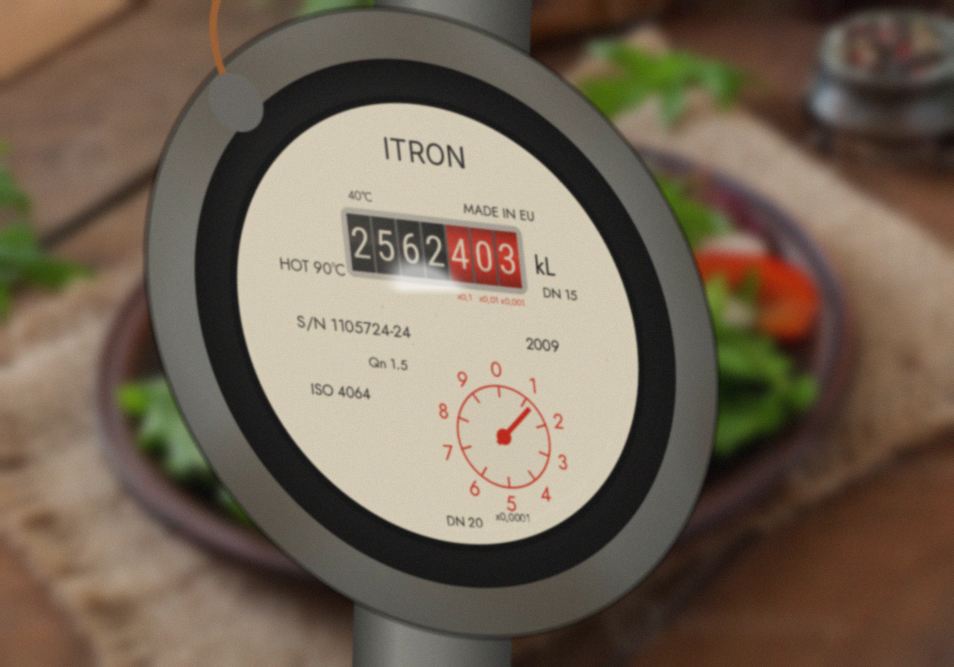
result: 2562.4031,kL
